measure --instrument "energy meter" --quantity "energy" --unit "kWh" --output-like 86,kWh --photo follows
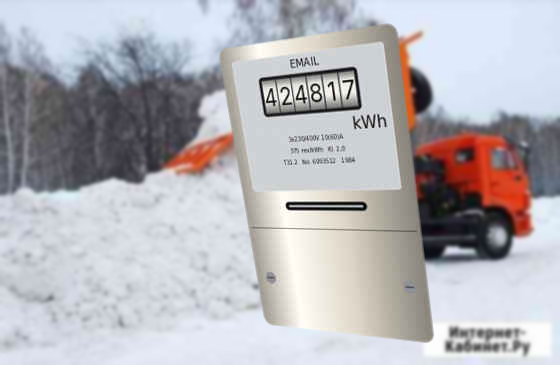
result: 424817,kWh
